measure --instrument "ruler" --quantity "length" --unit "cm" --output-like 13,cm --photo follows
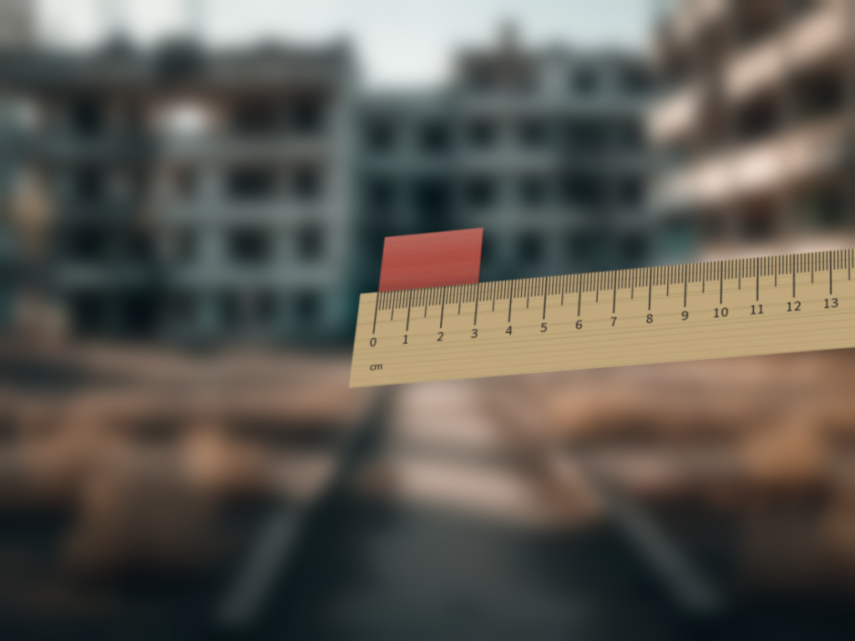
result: 3,cm
